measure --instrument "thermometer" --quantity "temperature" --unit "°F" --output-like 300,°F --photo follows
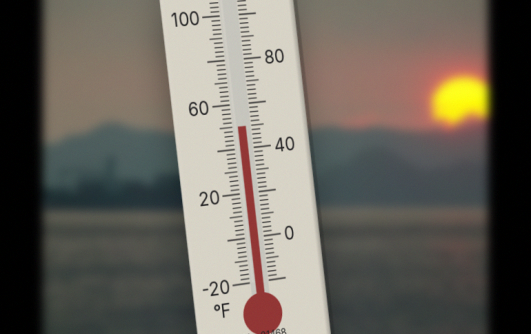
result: 50,°F
